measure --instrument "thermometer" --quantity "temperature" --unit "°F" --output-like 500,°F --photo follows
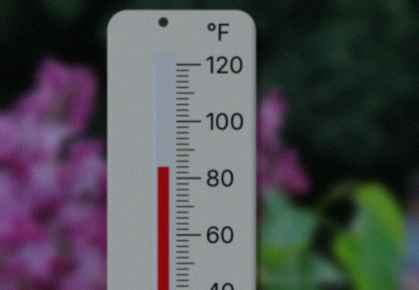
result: 84,°F
